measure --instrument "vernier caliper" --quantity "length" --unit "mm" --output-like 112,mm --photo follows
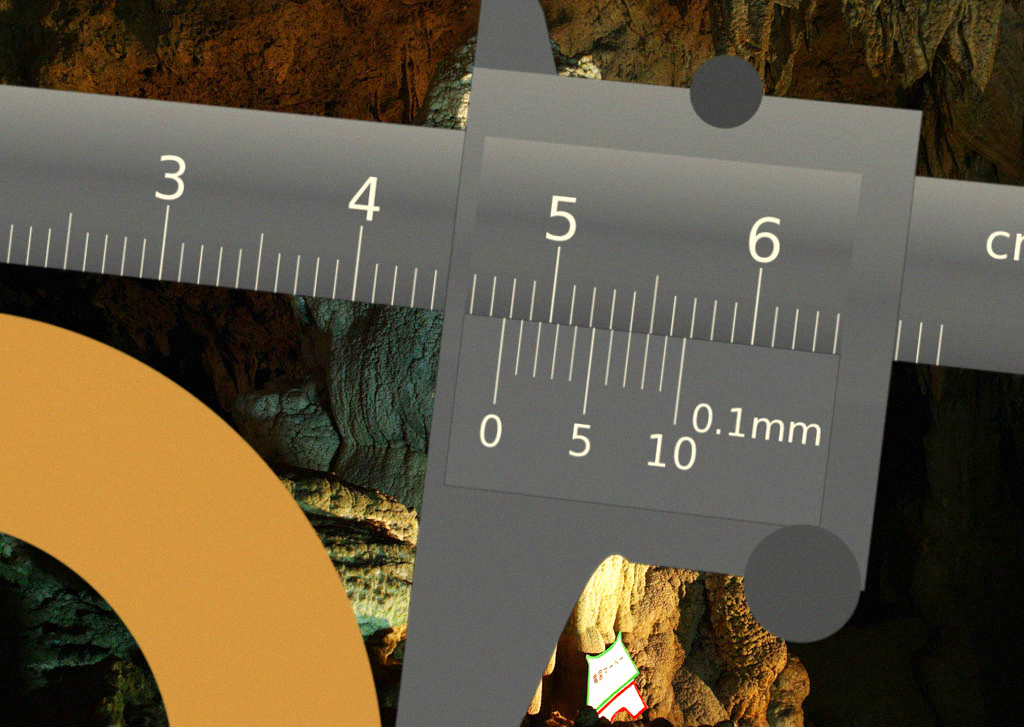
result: 47.7,mm
